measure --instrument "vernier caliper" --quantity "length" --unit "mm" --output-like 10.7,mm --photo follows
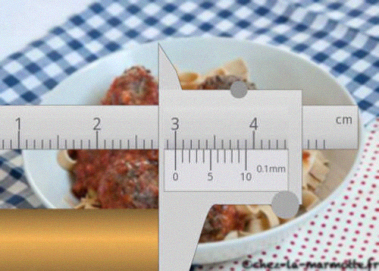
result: 30.0,mm
